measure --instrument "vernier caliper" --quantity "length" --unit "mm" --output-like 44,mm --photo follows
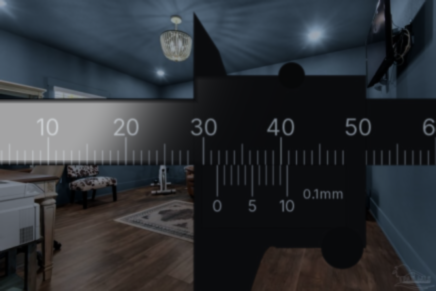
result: 31.8,mm
